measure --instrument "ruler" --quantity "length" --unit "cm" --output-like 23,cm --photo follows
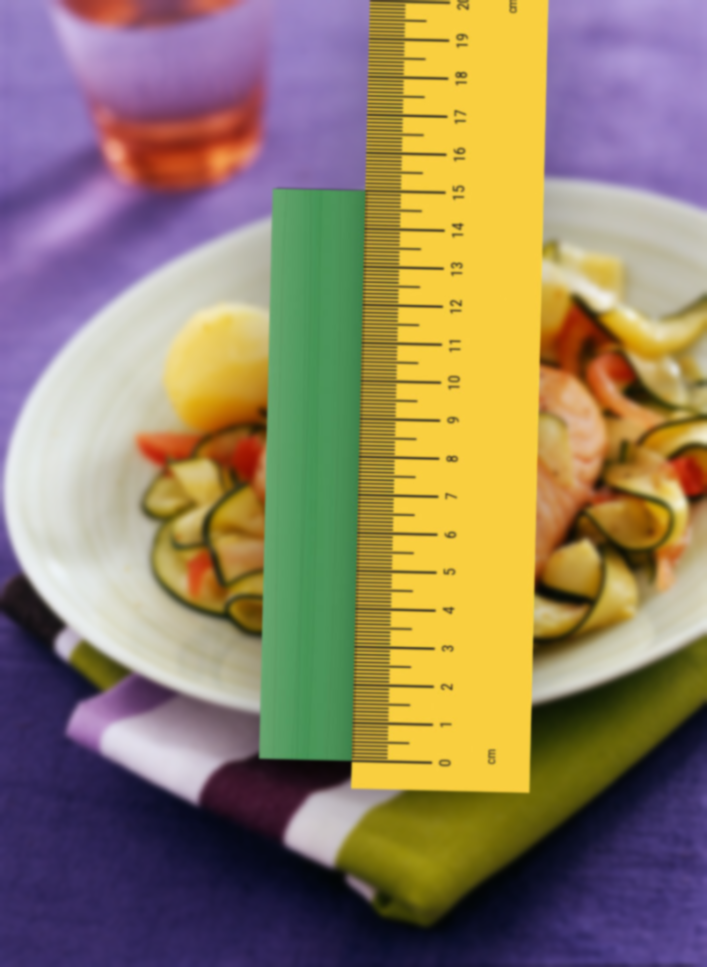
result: 15,cm
